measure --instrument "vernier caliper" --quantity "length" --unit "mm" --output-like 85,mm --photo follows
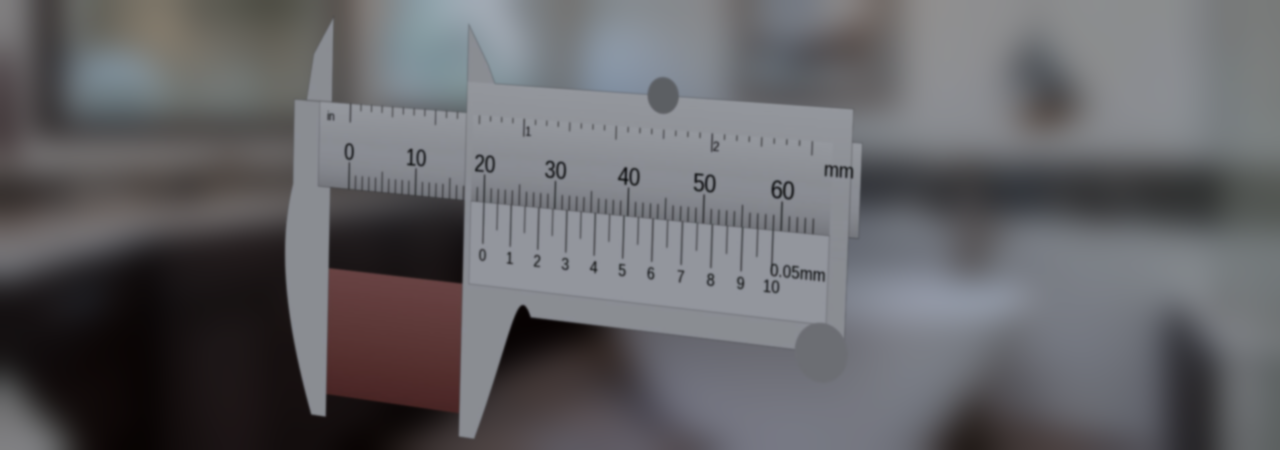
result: 20.0,mm
